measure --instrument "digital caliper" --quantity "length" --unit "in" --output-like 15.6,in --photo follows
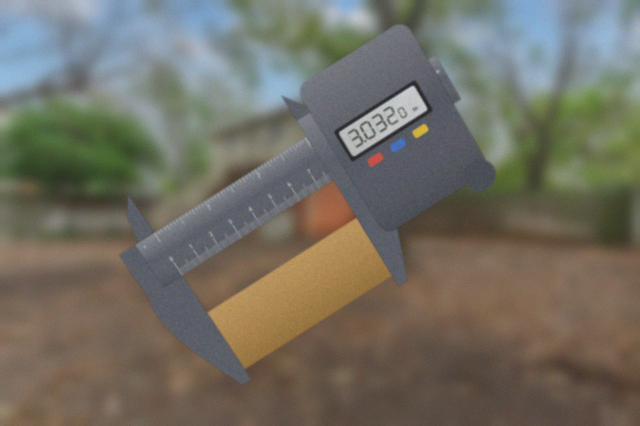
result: 3.0320,in
